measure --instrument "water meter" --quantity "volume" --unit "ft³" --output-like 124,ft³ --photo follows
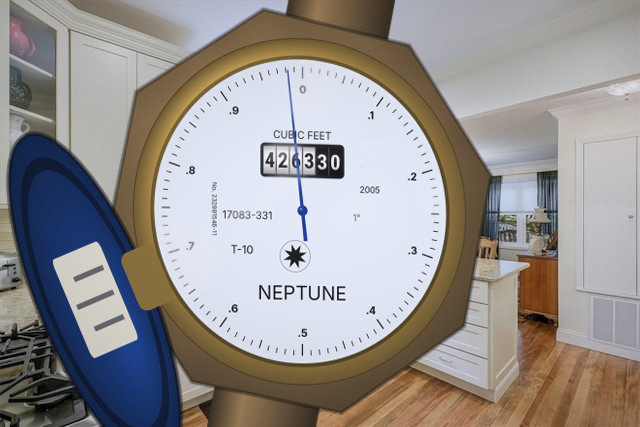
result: 426329.98,ft³
